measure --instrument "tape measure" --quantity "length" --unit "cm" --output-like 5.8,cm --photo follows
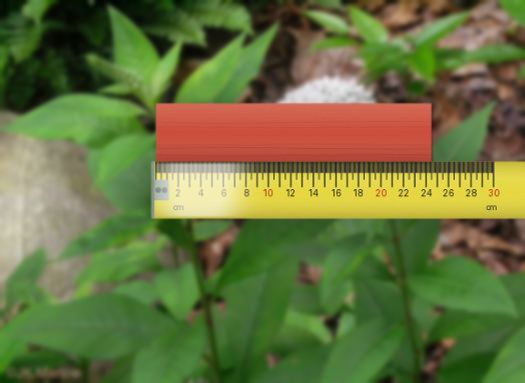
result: 24.5,cm
